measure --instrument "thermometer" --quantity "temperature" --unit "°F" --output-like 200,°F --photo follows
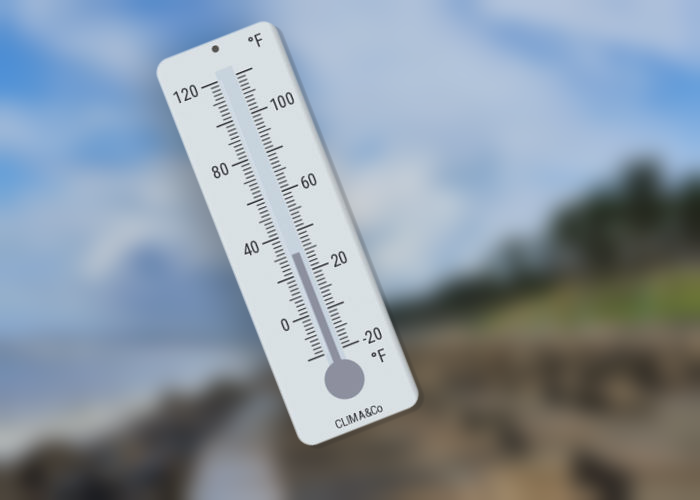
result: 30,°F
